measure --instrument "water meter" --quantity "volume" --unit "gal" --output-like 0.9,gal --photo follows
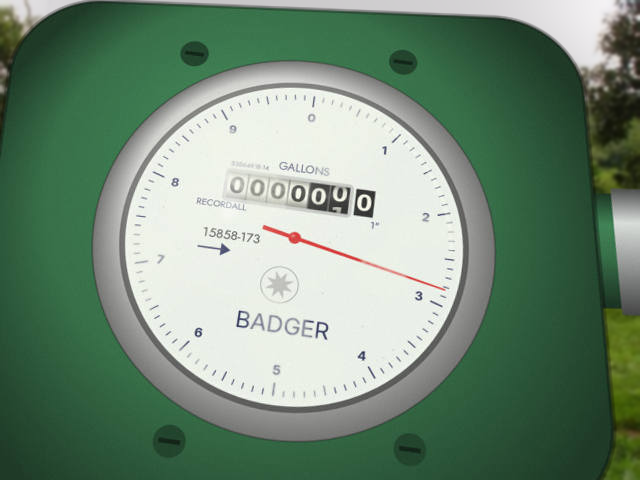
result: 2.8,gal
